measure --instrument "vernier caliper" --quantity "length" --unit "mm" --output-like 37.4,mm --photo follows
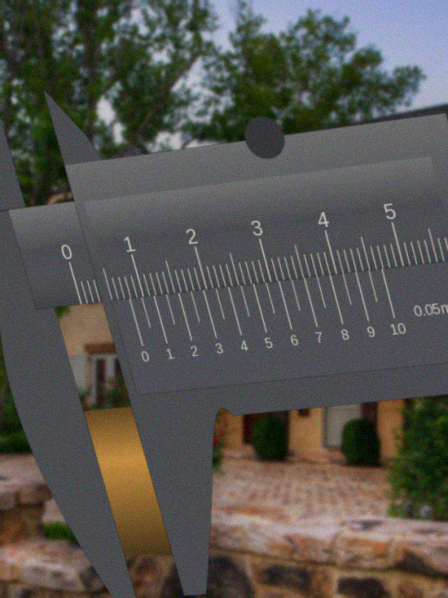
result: 7.8,mm
